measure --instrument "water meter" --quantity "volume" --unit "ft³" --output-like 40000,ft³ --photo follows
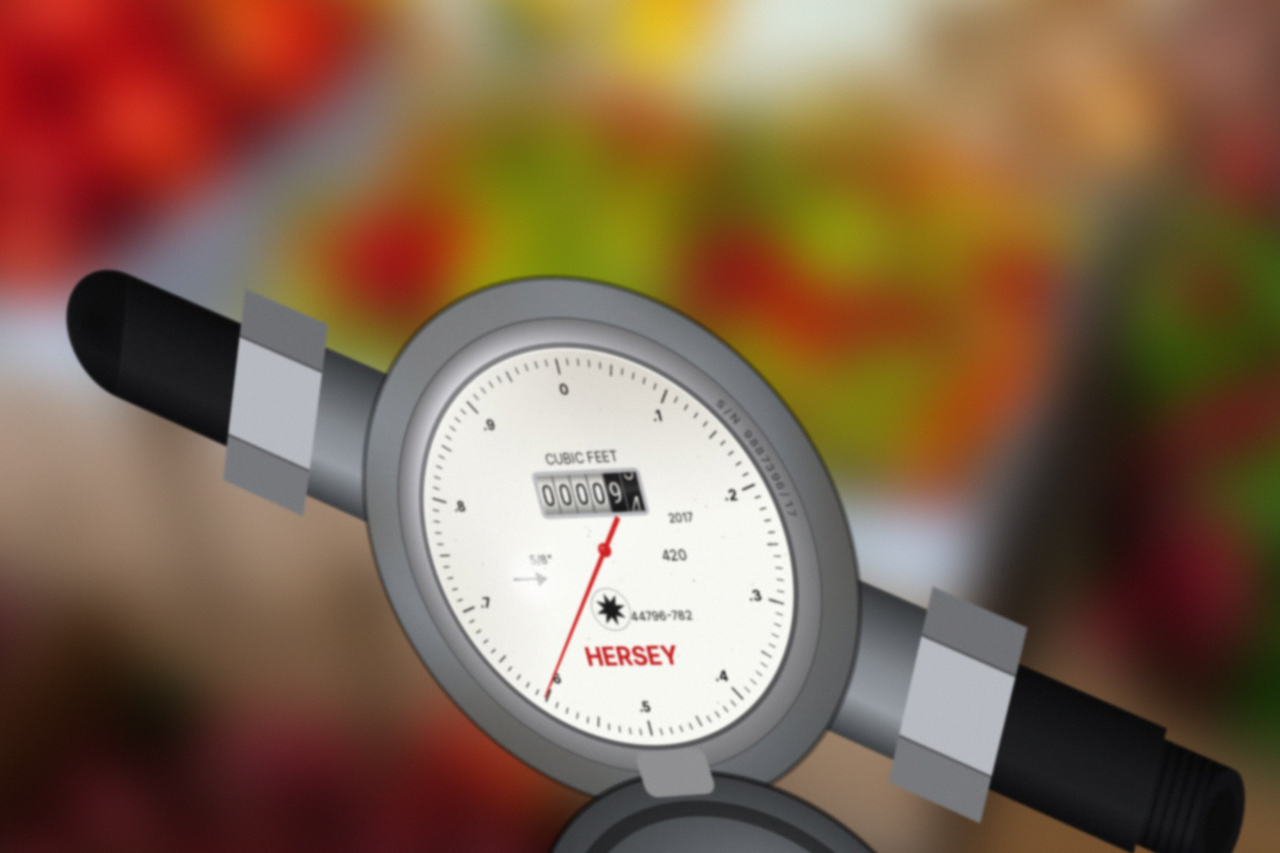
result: 93.60,ft³
